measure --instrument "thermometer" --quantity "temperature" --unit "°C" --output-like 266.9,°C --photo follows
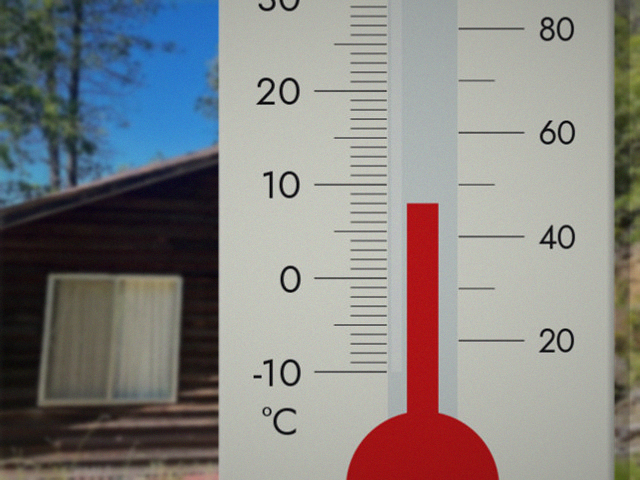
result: 8,°C
